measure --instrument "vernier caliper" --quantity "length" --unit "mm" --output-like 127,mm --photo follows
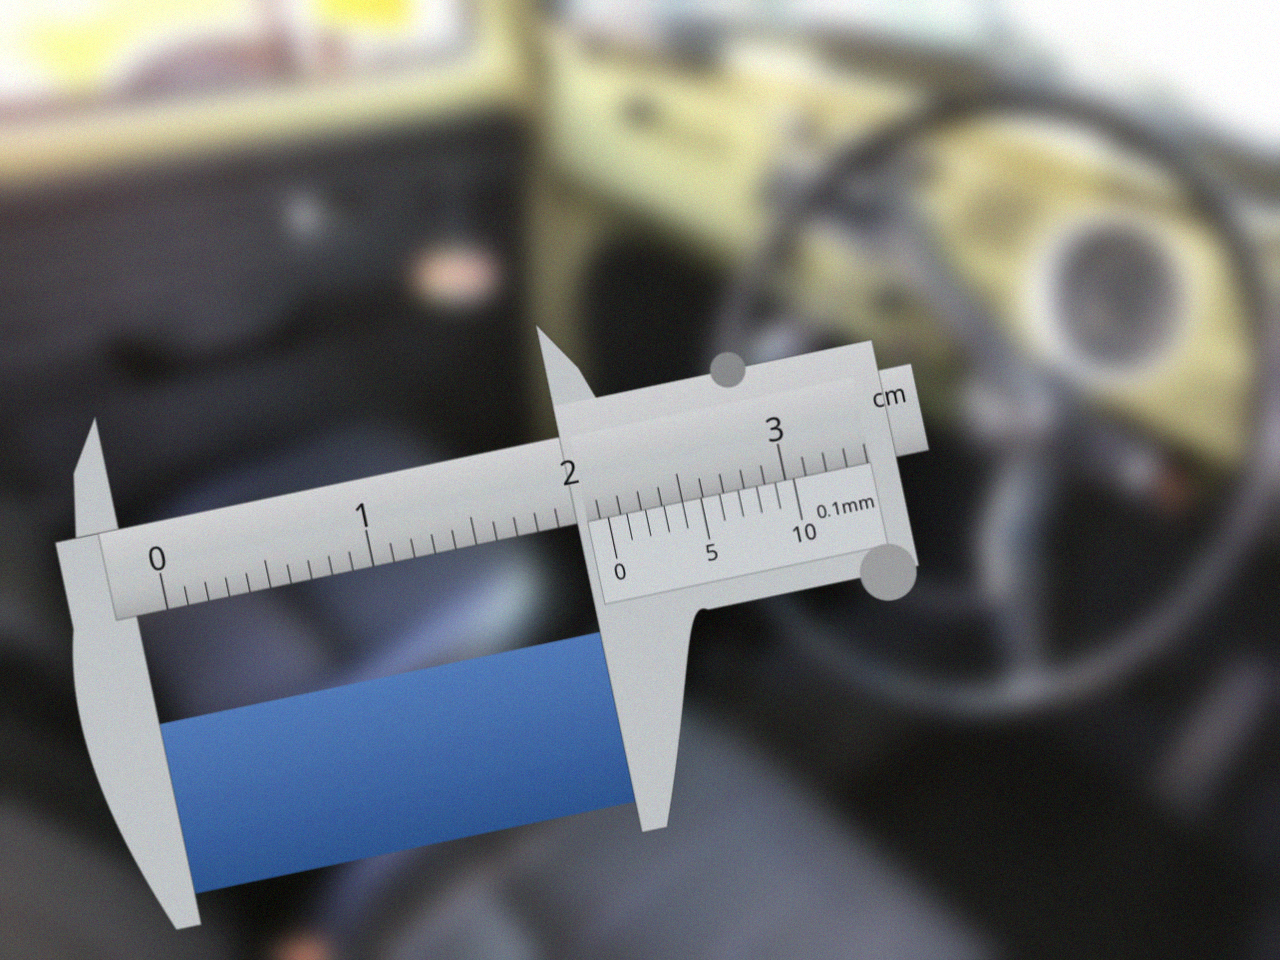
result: 21.4,mm
